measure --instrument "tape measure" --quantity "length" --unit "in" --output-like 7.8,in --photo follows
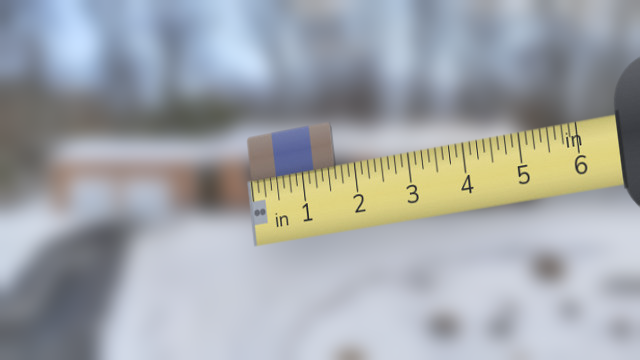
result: 1.625,in
